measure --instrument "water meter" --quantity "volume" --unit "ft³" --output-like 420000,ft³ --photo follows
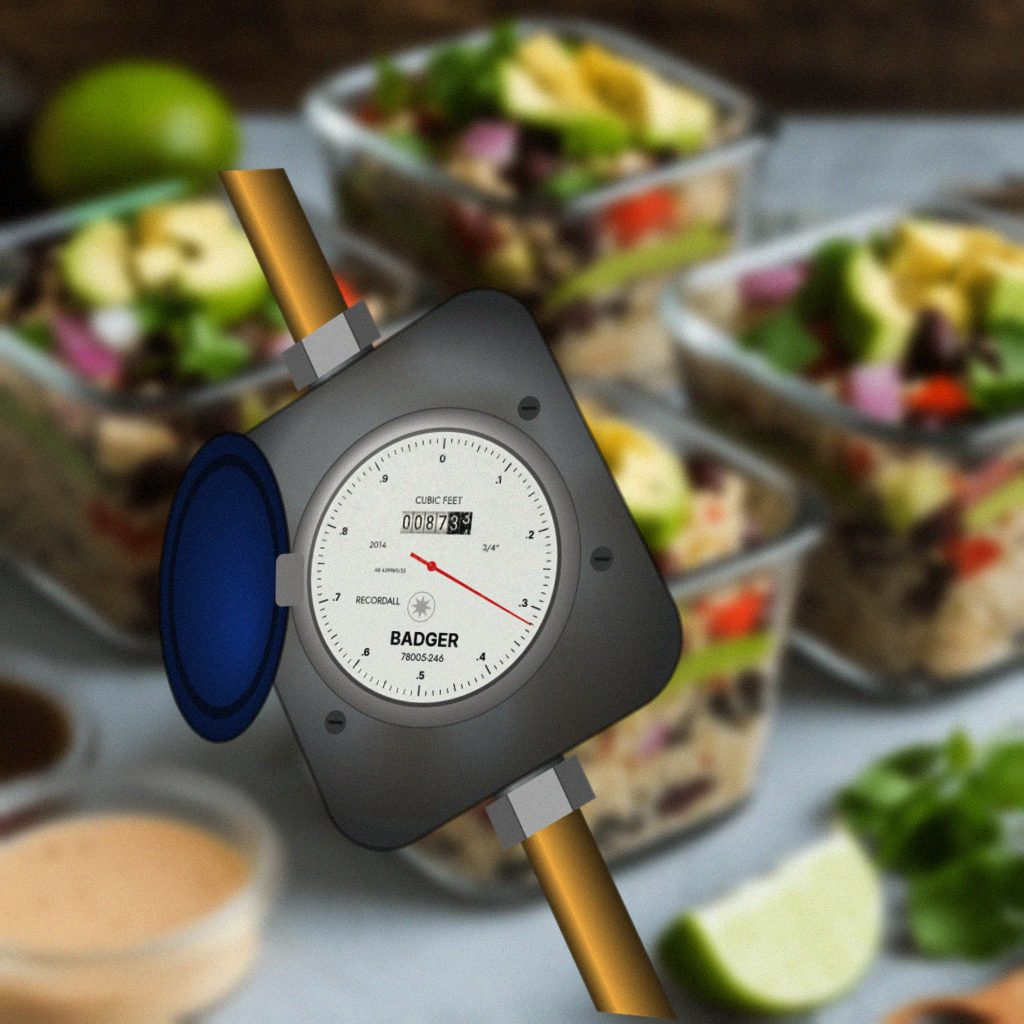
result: 8733.32,ft³
